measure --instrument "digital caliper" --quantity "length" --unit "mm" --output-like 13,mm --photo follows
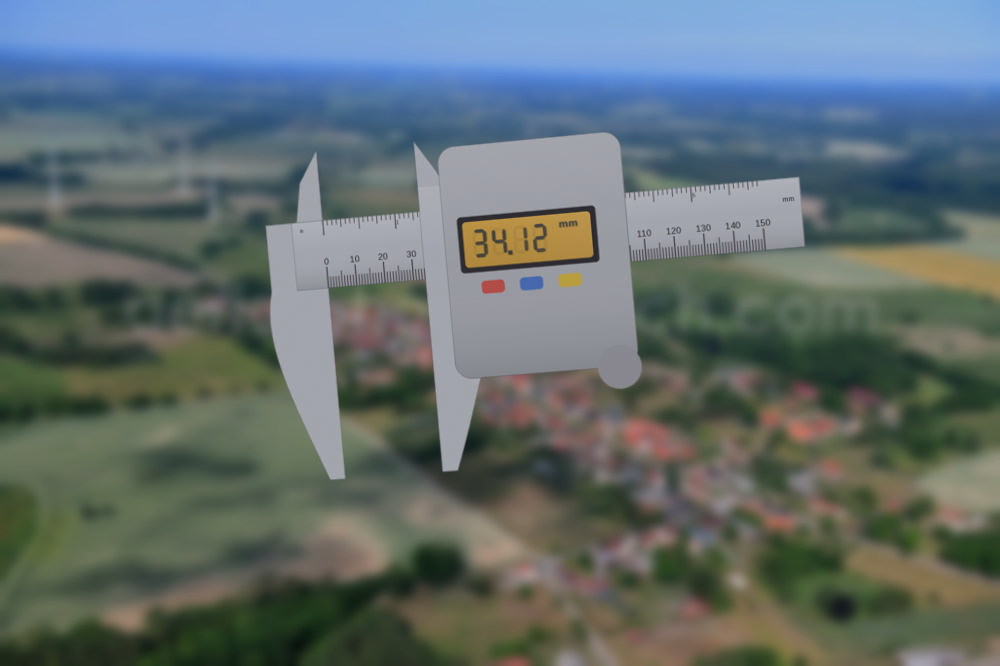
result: 34.12,mm
